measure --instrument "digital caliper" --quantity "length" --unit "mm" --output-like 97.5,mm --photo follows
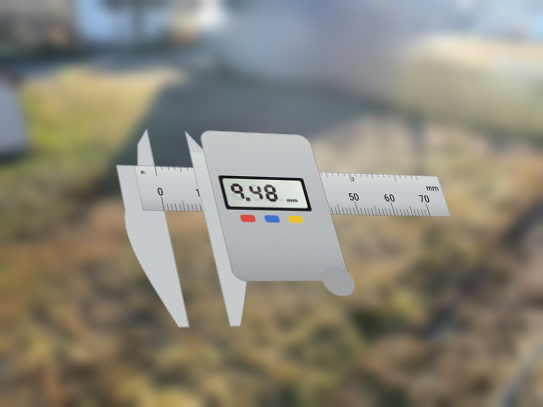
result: 9.48,mm
